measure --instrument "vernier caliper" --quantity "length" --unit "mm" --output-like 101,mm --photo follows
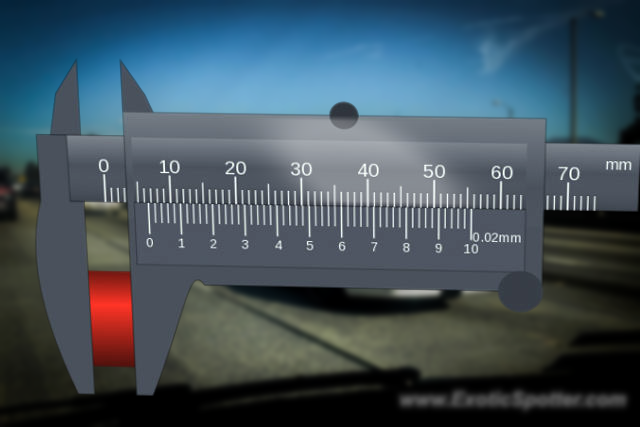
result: 6.6,mm
